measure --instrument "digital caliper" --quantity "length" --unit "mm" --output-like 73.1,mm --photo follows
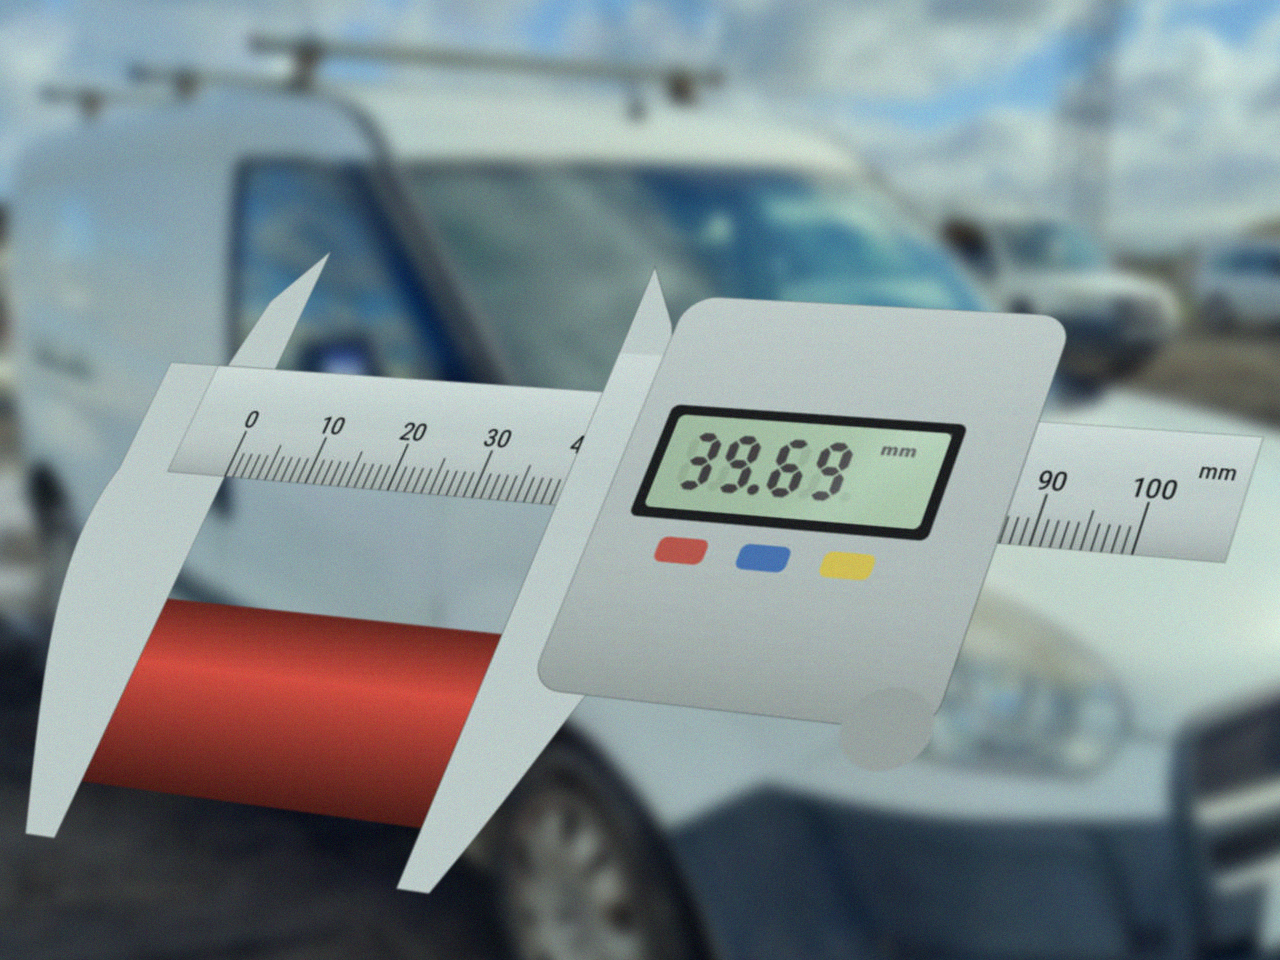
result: 39.69,mm
